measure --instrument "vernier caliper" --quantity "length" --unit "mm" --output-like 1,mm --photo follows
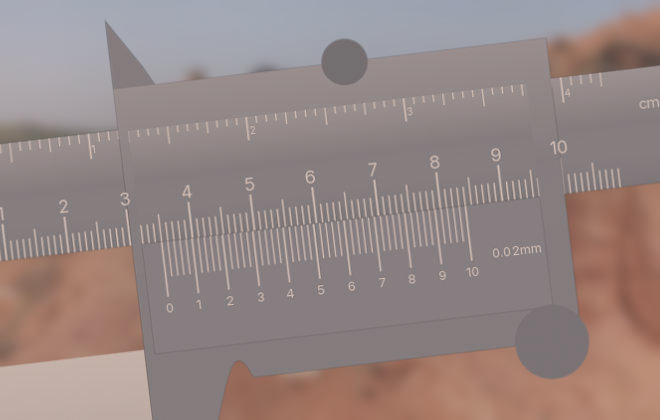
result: 35.0,mm
